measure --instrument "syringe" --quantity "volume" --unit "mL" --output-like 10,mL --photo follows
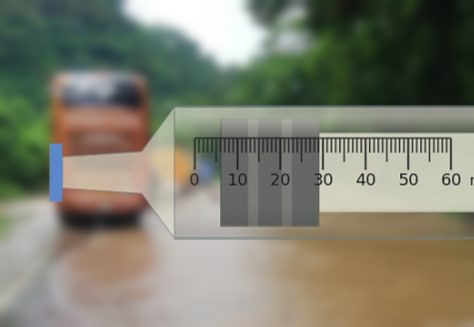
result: 6,mL
